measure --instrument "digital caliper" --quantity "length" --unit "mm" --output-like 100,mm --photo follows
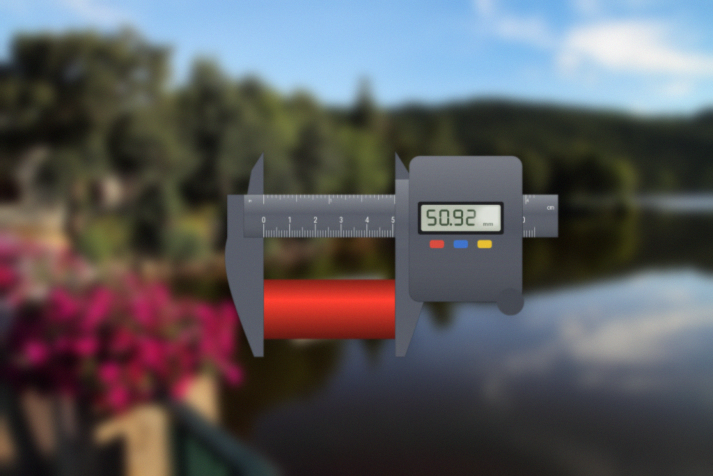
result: 50.92,mm
